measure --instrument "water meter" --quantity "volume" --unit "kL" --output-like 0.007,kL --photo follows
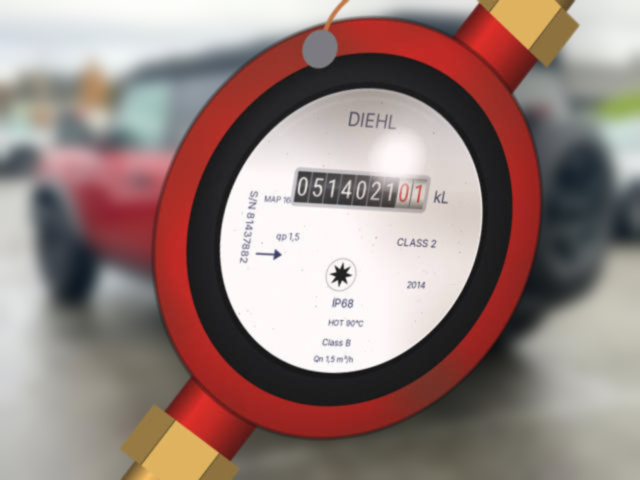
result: 514021.01,kL
